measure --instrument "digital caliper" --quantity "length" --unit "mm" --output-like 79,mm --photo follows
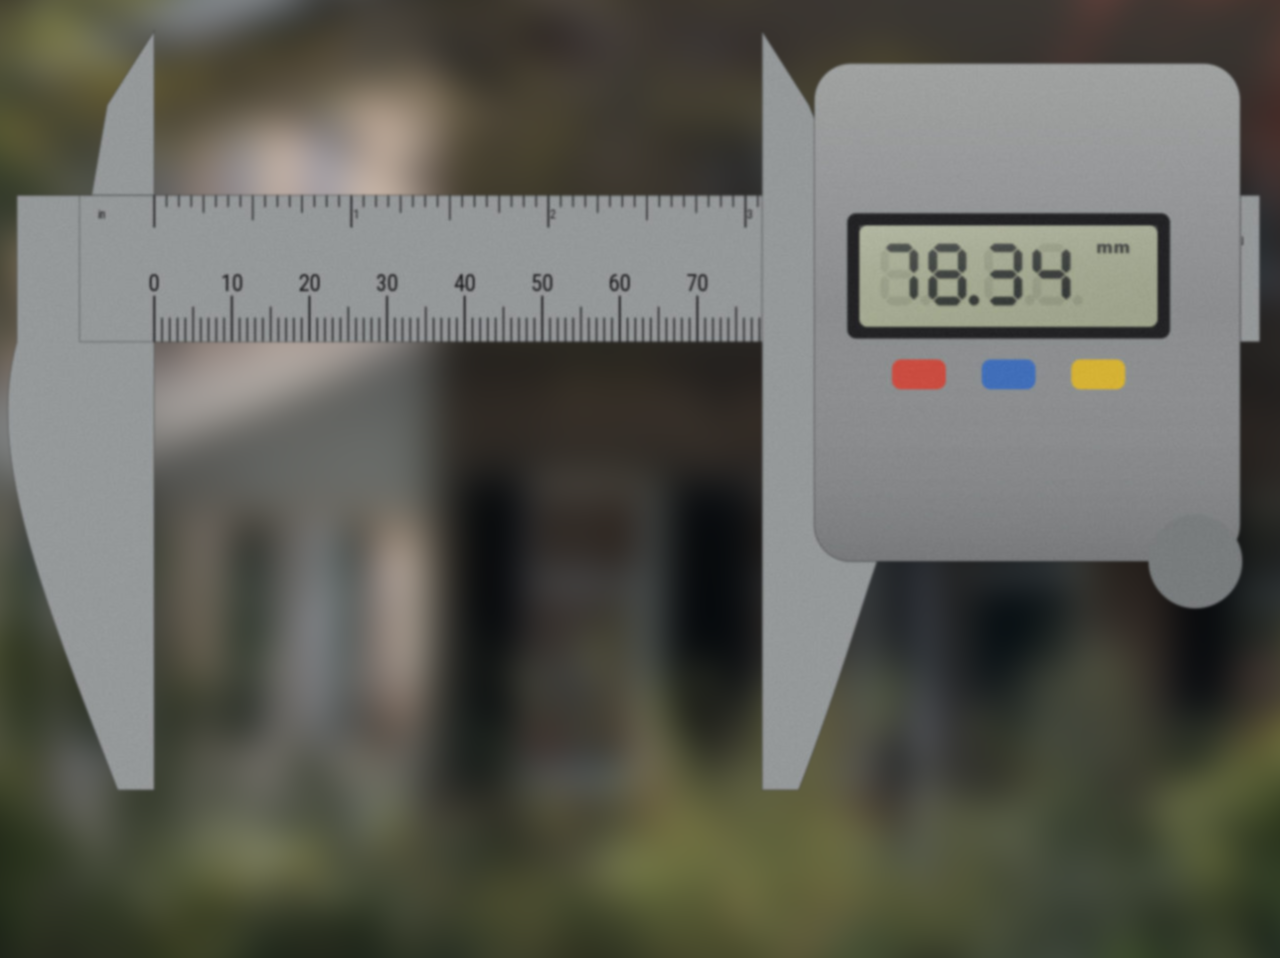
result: 78.34,mm
